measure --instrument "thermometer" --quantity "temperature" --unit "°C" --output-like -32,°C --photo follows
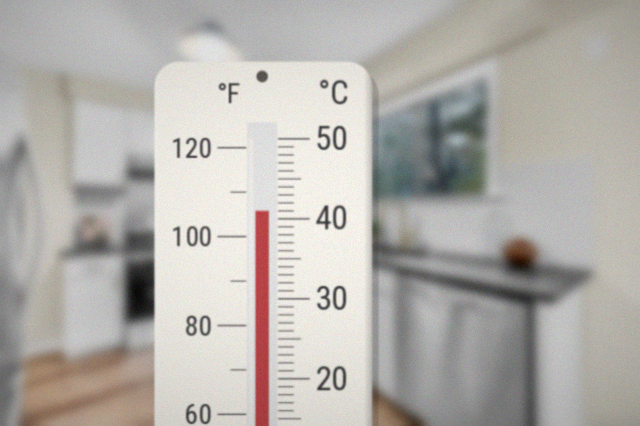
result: 41,°C
